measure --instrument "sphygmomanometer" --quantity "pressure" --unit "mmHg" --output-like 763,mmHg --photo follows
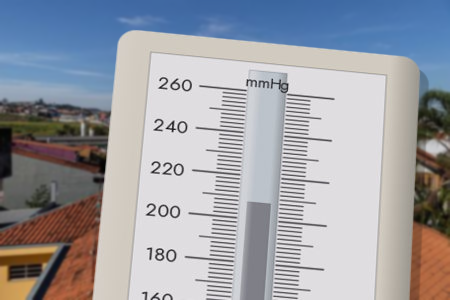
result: 208,mmHg
